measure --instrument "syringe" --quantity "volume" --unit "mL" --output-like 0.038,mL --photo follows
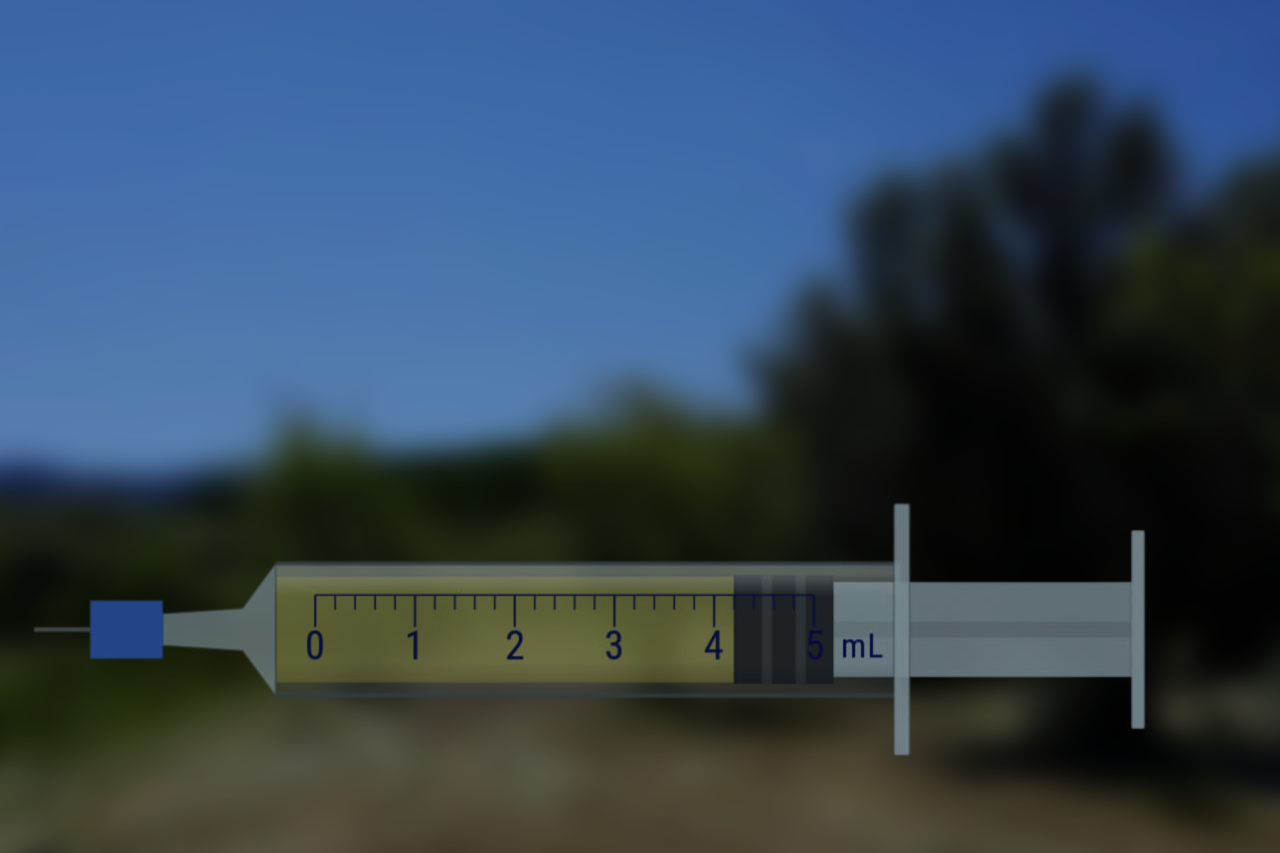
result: 4.2,mL
